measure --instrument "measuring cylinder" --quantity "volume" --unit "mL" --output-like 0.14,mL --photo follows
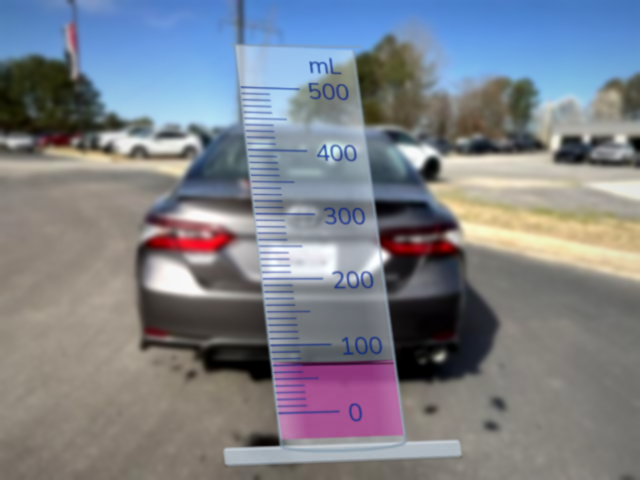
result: 70,mL
